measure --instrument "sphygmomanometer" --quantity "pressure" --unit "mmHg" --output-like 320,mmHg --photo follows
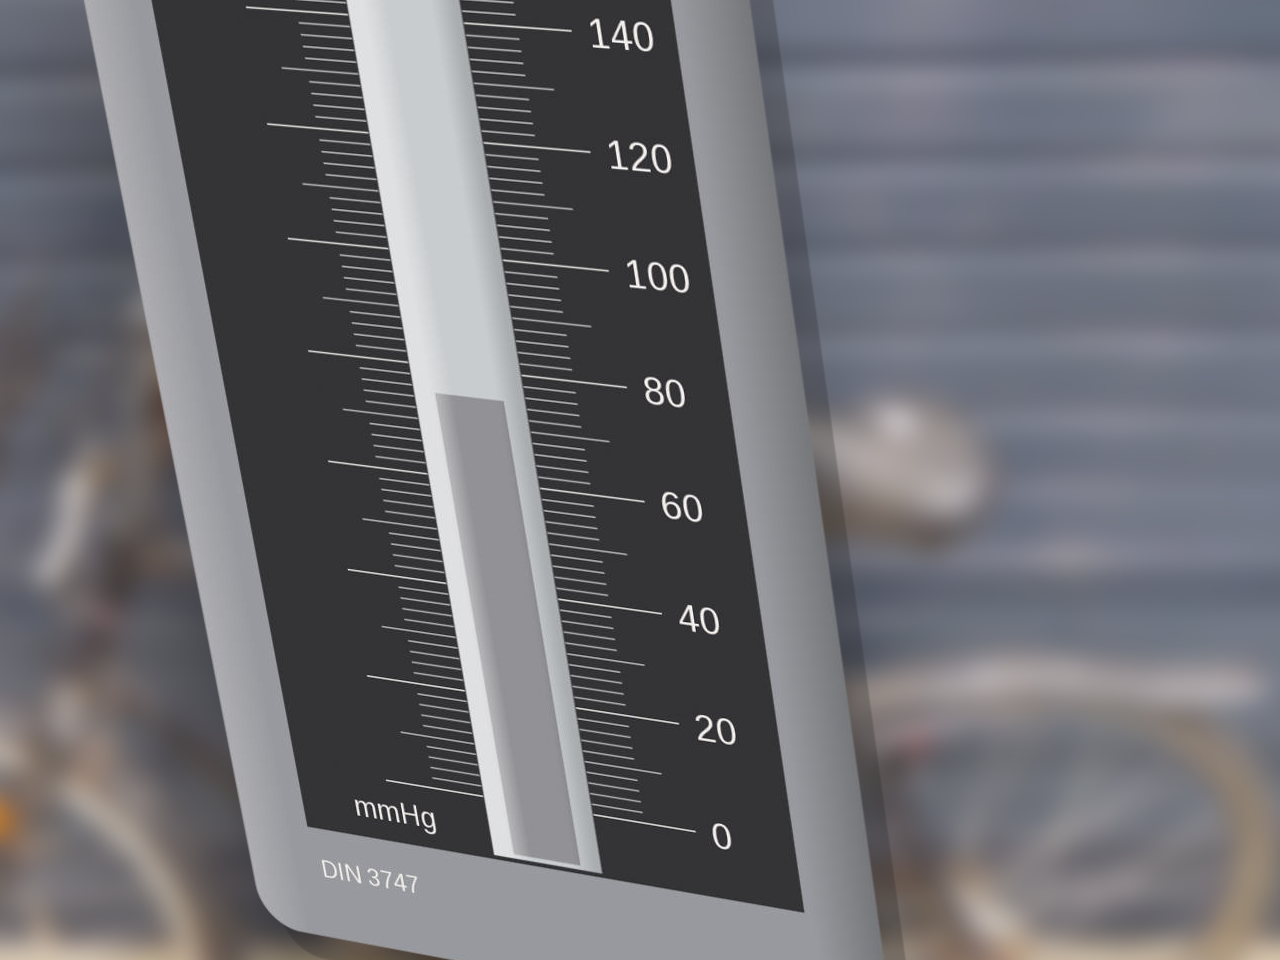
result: 75,mmHg
